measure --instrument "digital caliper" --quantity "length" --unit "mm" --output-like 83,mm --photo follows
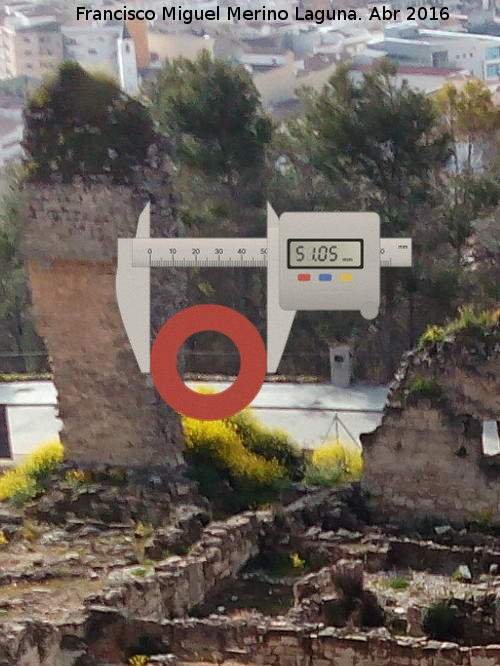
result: 51.05,mm
